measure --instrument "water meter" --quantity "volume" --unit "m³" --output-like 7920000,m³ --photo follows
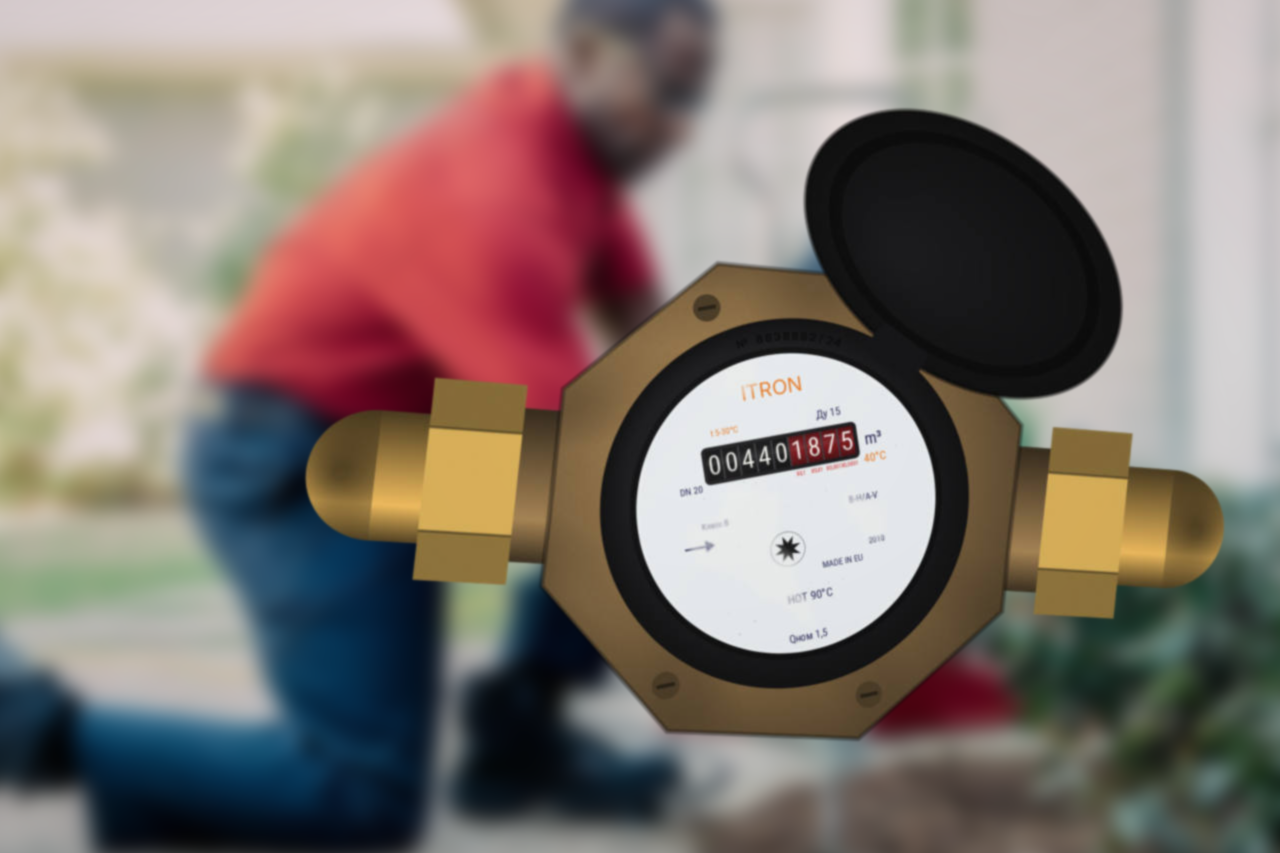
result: 440.1875,m³
